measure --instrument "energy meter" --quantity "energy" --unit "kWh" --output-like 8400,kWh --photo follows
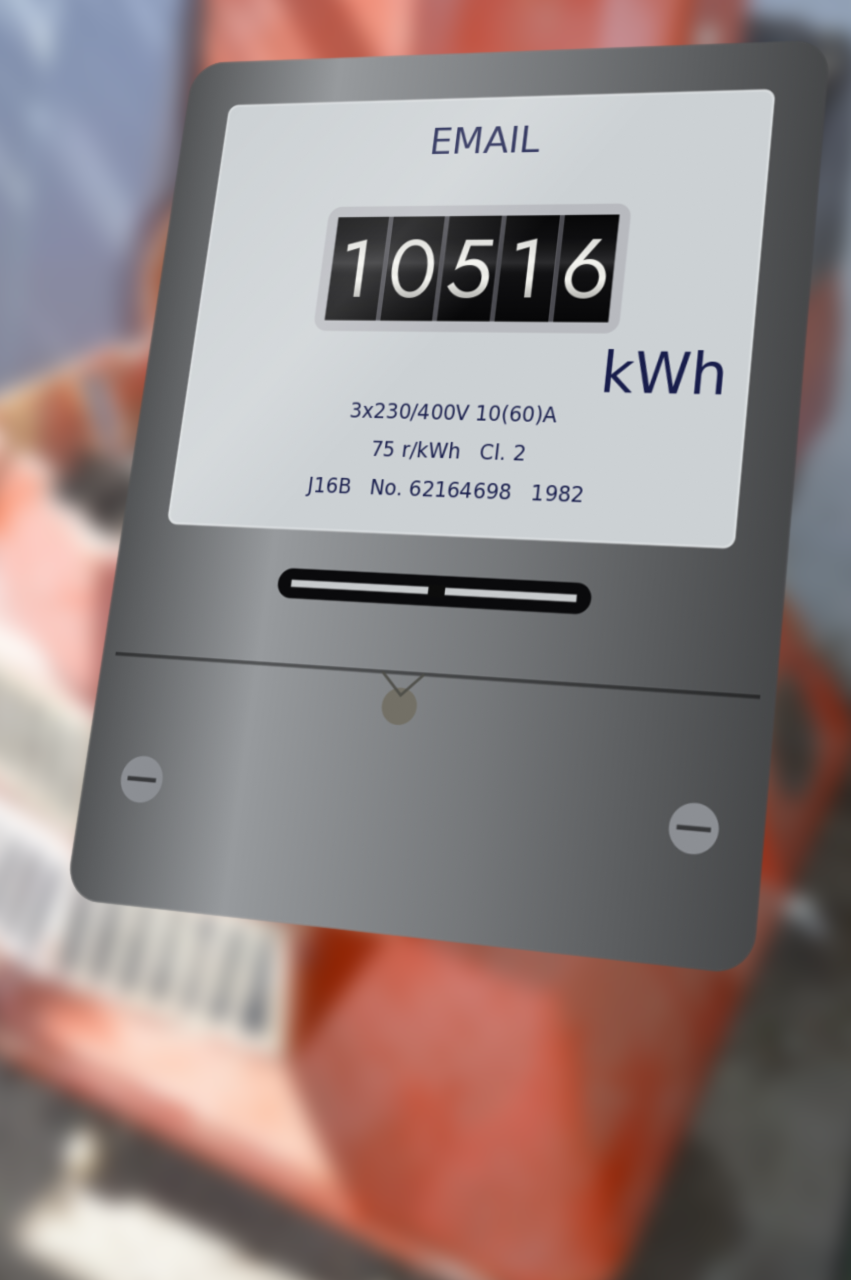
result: 10516,kWh
